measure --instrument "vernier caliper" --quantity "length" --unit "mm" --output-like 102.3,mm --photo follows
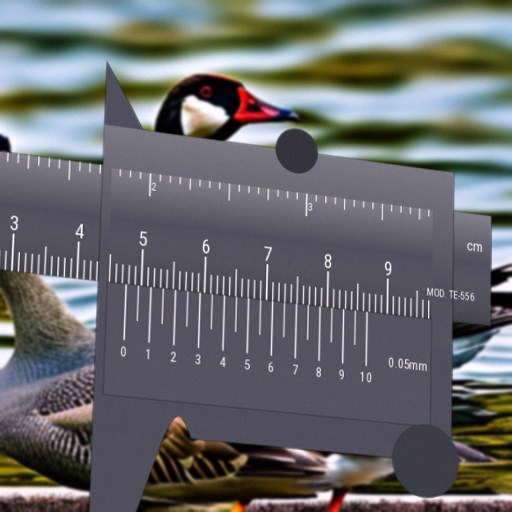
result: 47.6,mm
